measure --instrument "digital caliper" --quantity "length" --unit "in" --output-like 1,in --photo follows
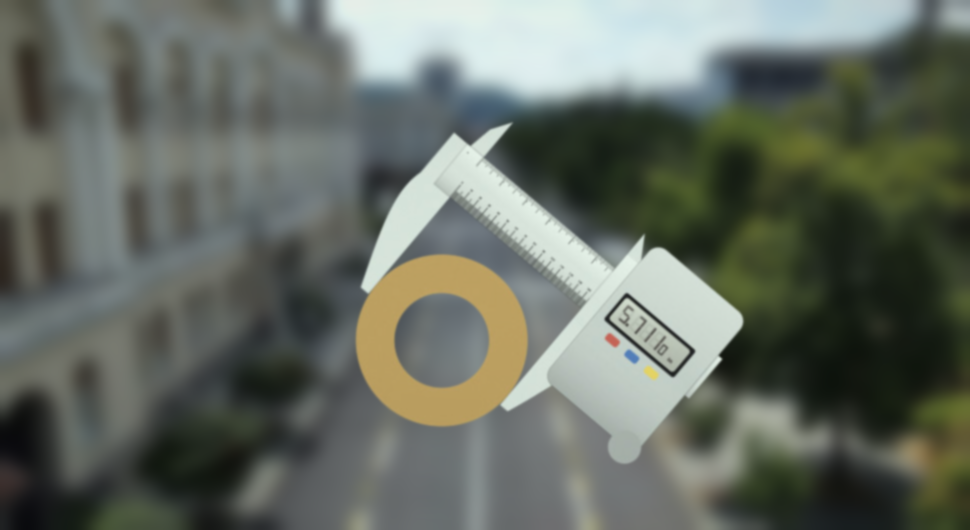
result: 5.7110,in
